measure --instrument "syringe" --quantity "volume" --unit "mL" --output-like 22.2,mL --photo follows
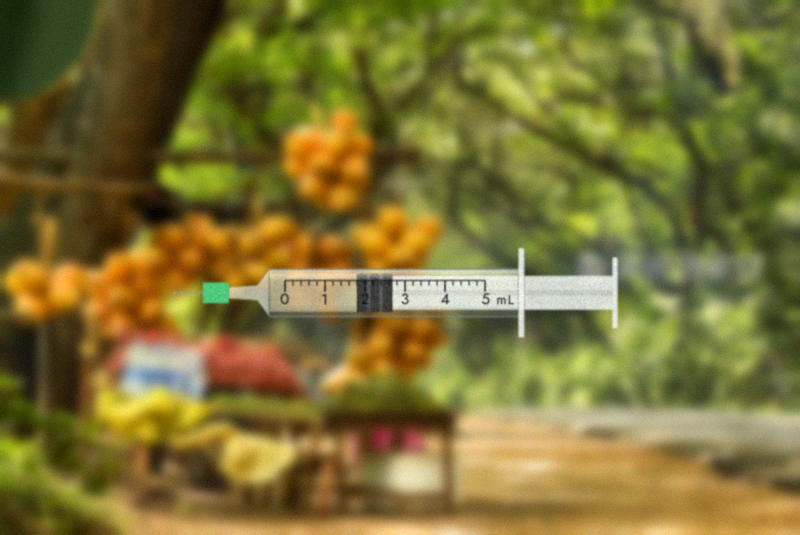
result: 1.8,mL
